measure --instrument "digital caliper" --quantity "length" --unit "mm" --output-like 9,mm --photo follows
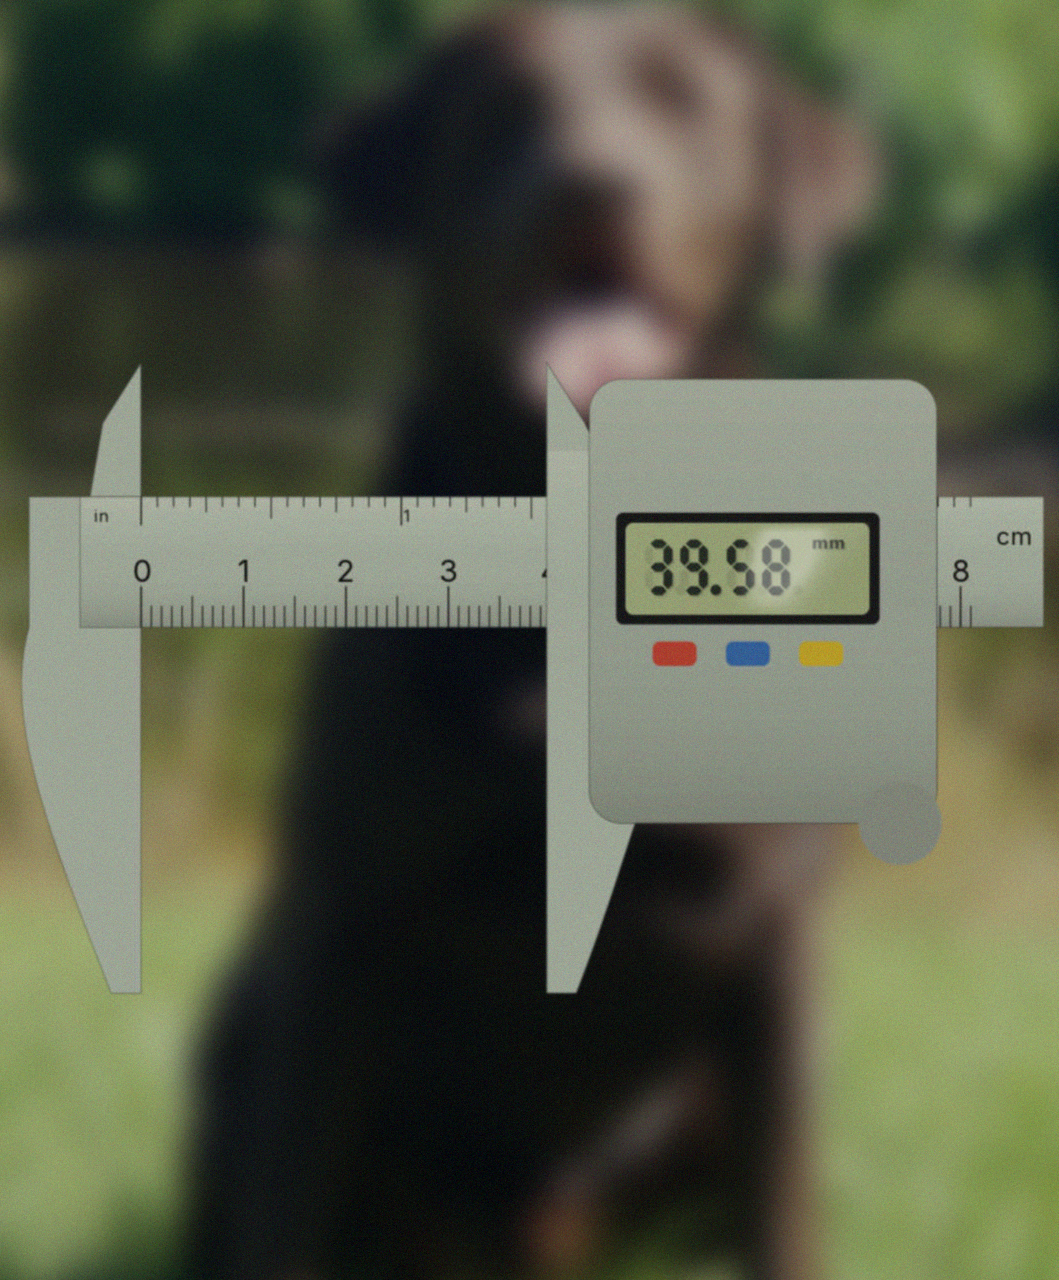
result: 39.58,mm
